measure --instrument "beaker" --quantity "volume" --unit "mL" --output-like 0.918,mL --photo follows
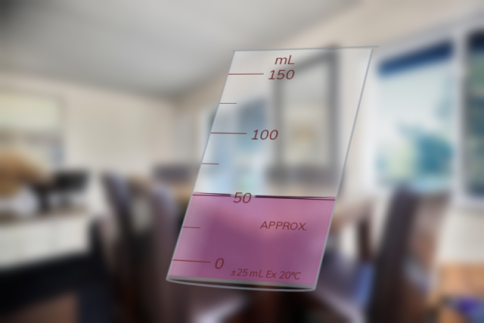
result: 50,mL
